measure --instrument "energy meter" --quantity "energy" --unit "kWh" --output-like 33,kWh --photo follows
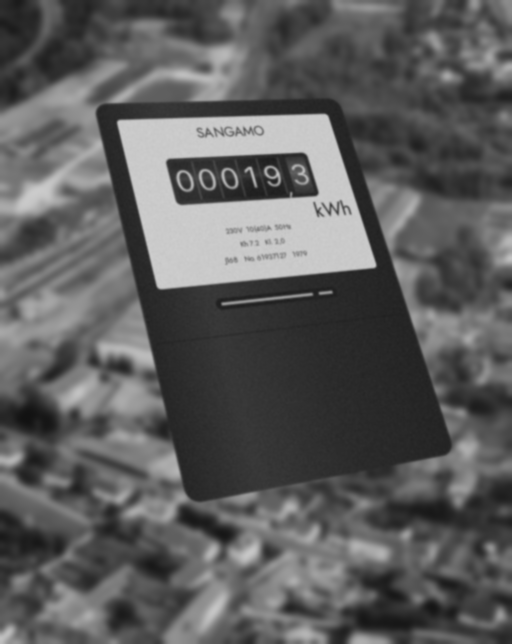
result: 19.3,kWh
